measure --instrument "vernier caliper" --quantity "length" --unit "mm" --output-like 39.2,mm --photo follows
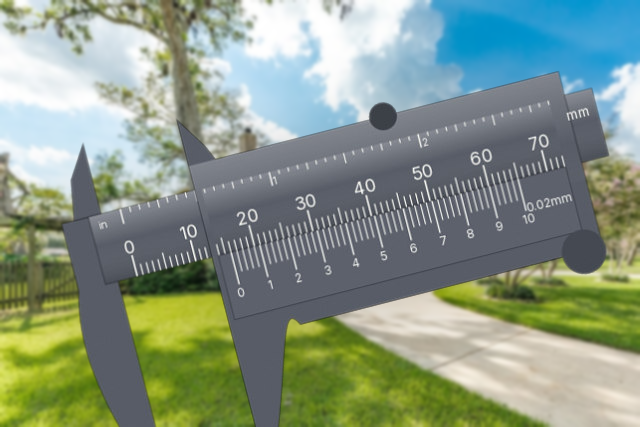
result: 16.0,mm
